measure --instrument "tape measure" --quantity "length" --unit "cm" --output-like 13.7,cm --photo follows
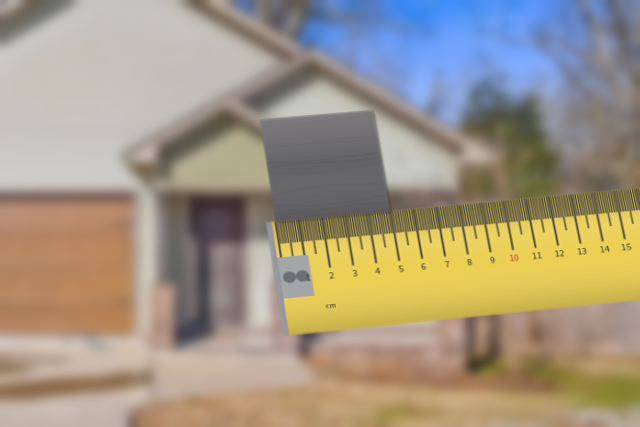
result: 5,cm
